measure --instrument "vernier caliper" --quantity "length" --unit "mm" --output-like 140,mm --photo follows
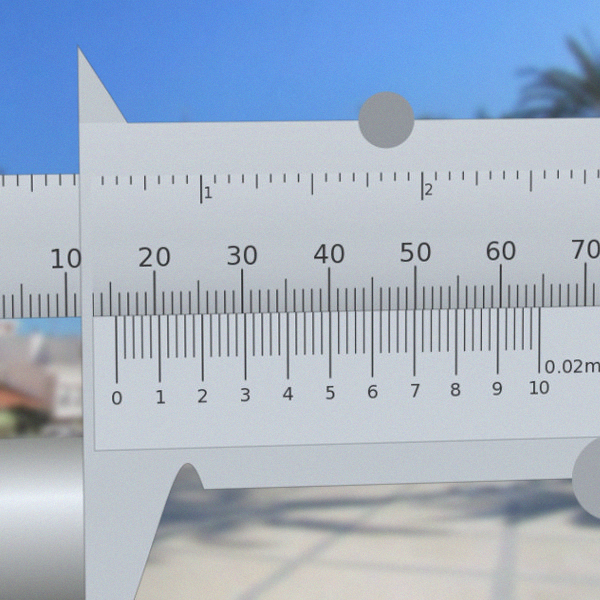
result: 15.6,mm
